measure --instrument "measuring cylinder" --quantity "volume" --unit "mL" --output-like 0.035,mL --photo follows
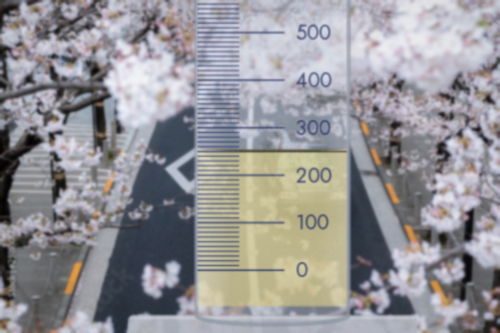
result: 250,mL
